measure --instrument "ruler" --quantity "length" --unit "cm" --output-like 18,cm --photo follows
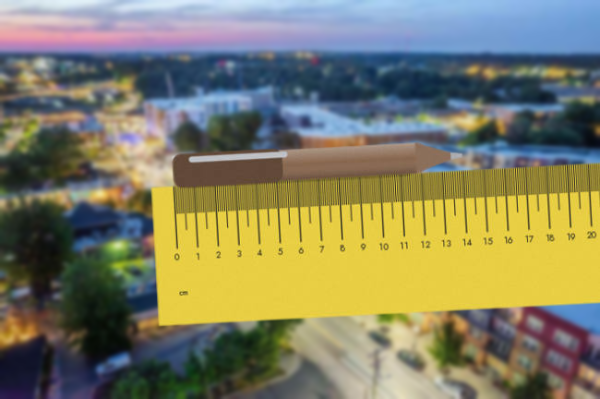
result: 14,cm
